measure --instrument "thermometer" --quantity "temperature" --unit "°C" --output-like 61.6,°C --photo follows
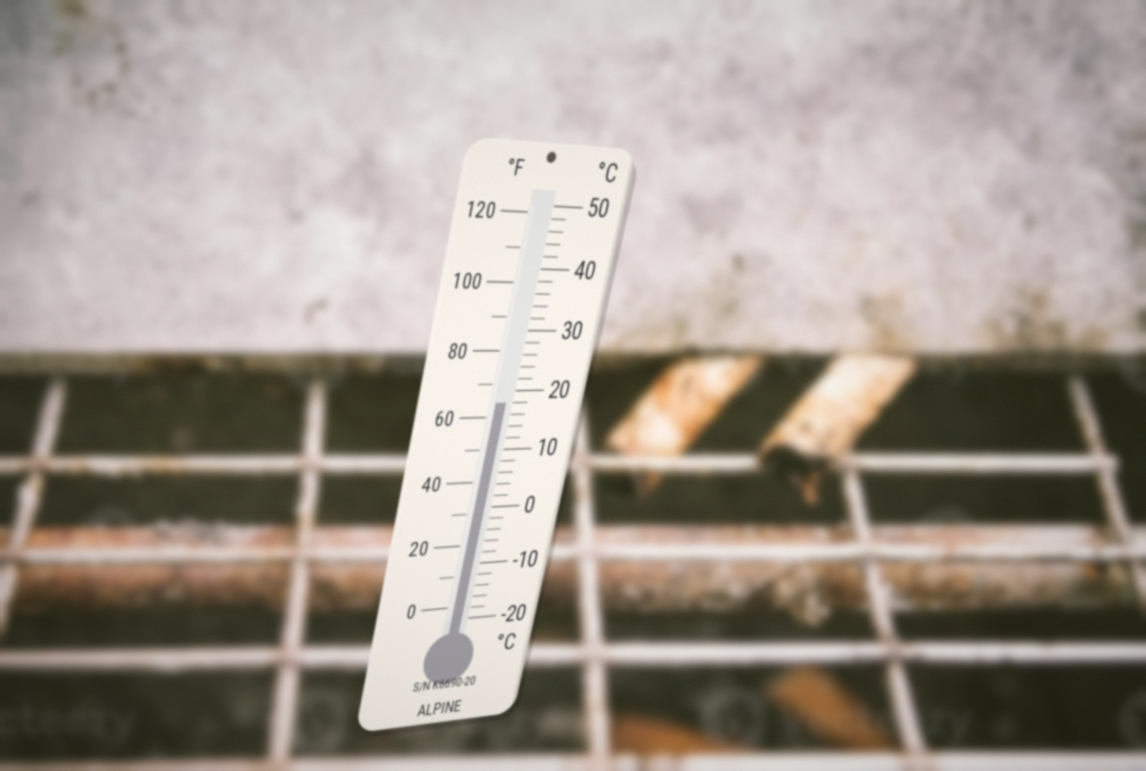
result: 18,°C
